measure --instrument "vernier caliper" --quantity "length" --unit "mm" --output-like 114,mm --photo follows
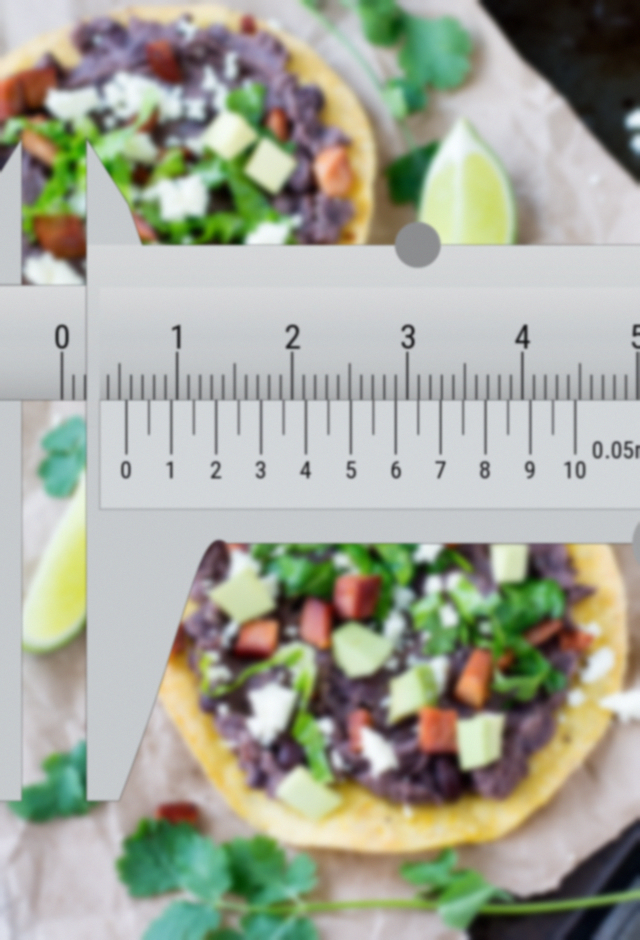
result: 5.6,mm
